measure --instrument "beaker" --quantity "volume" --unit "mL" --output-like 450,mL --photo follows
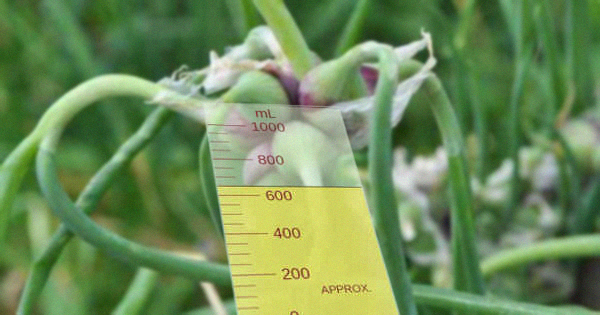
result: 650,mL
